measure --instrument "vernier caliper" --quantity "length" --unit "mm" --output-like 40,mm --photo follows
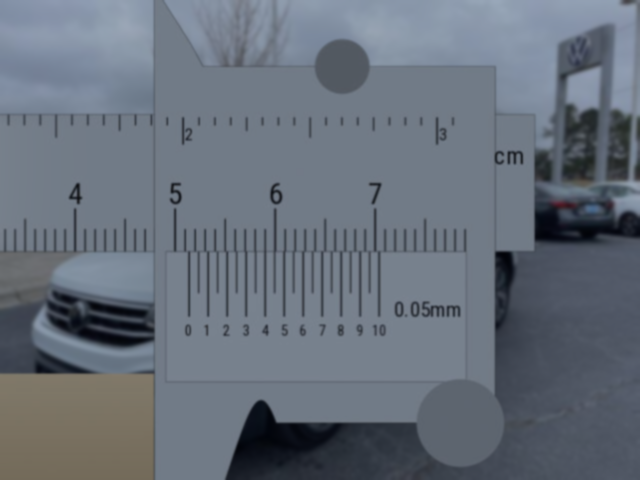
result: 51.4,mm
